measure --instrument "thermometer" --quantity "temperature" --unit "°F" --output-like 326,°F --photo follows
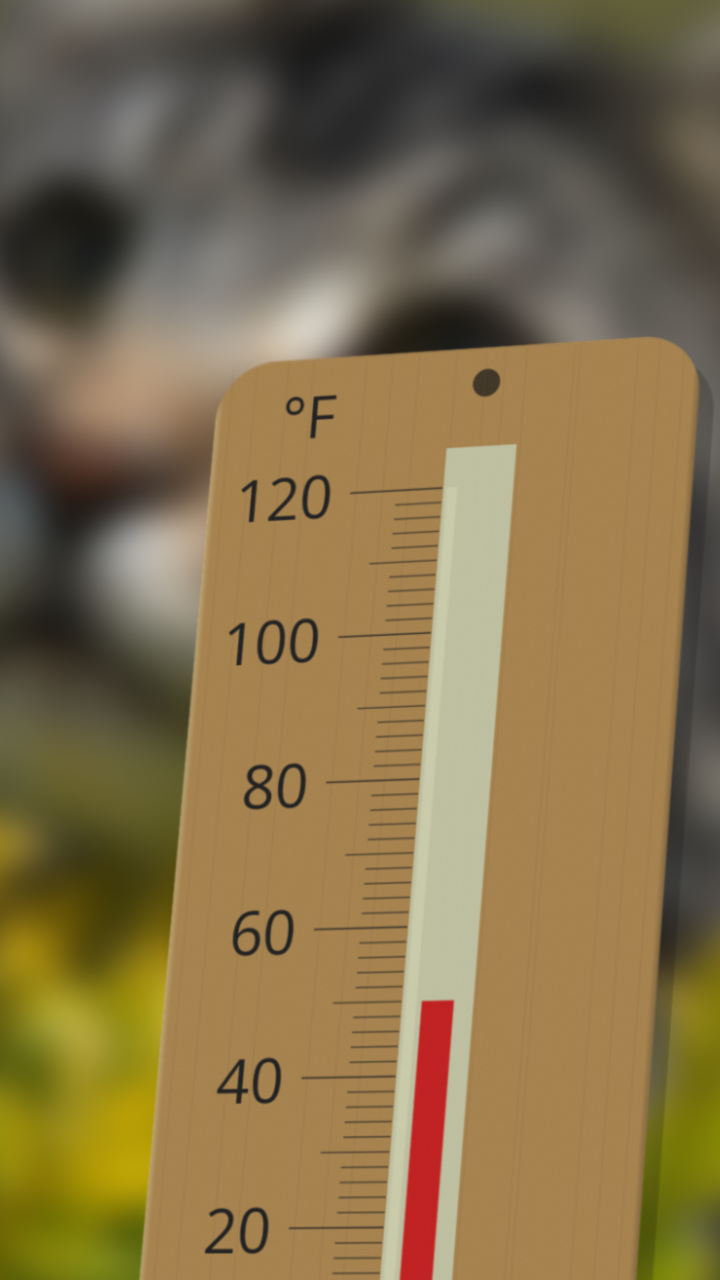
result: 50,°F
